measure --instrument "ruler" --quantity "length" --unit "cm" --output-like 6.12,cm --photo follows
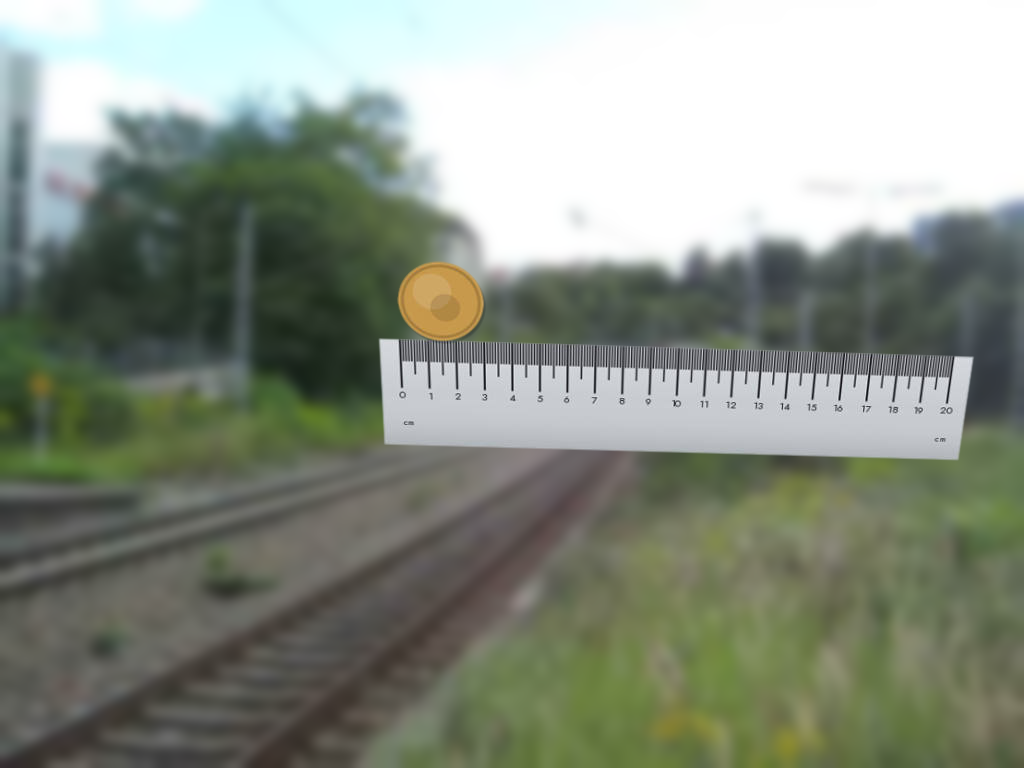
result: 3,cm
